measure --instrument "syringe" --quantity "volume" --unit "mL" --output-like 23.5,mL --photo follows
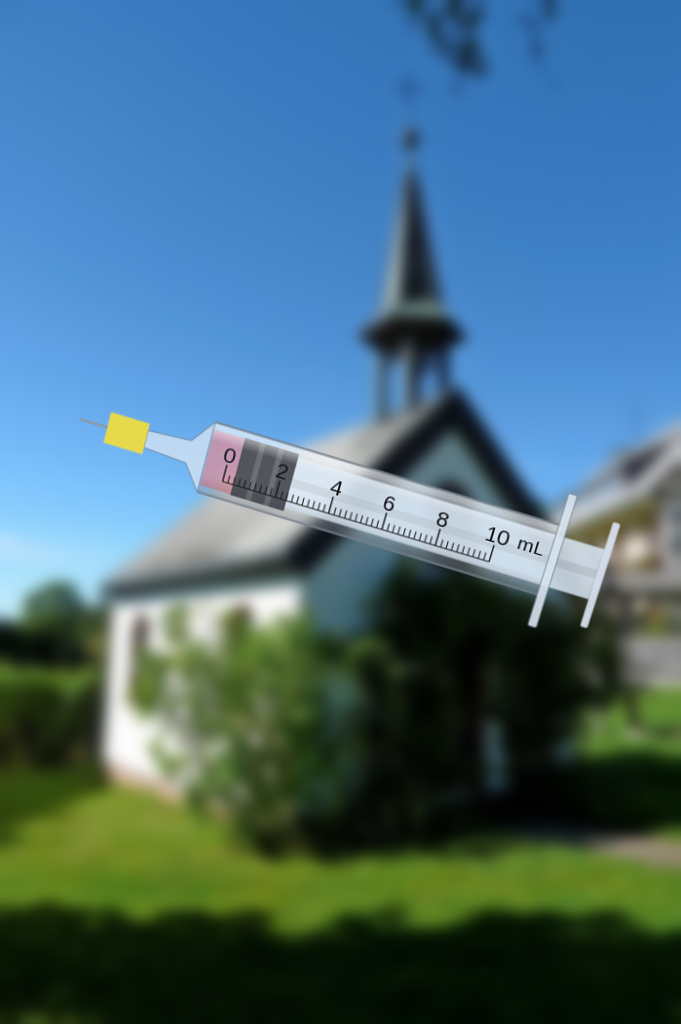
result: 0.4,mL
